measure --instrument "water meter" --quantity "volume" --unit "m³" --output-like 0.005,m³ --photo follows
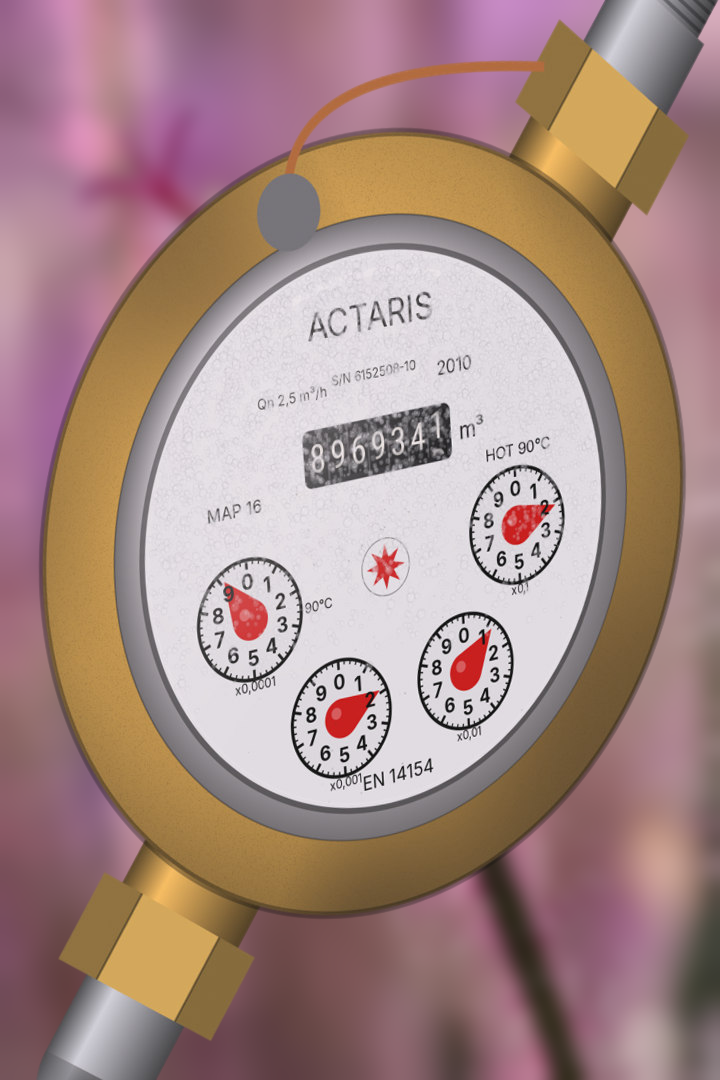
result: 8969341.2119,m³
